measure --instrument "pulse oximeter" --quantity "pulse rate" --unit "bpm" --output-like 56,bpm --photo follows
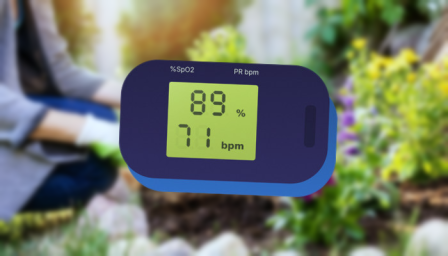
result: 71,bpm
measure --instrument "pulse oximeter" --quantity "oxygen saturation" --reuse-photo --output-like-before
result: 89,%
